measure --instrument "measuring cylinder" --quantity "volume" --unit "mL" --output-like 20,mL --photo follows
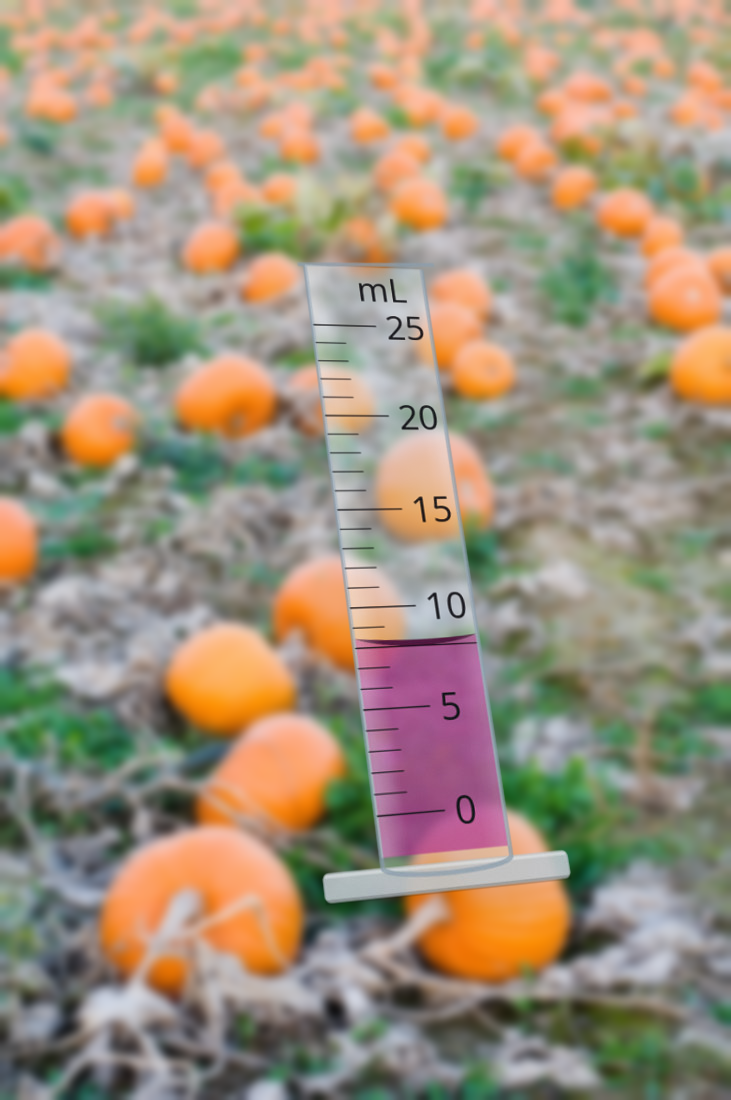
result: 8,mL
